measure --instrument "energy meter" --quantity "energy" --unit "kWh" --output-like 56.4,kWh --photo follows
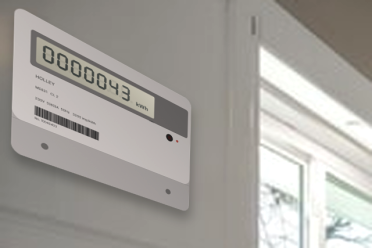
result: 43,kWh
